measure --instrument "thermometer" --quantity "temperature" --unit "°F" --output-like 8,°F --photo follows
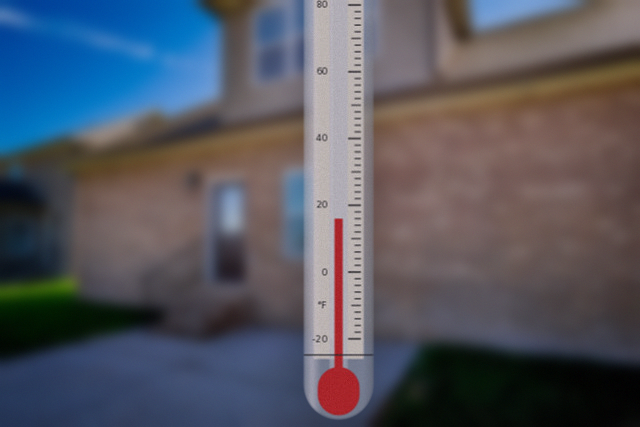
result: 16,°F
